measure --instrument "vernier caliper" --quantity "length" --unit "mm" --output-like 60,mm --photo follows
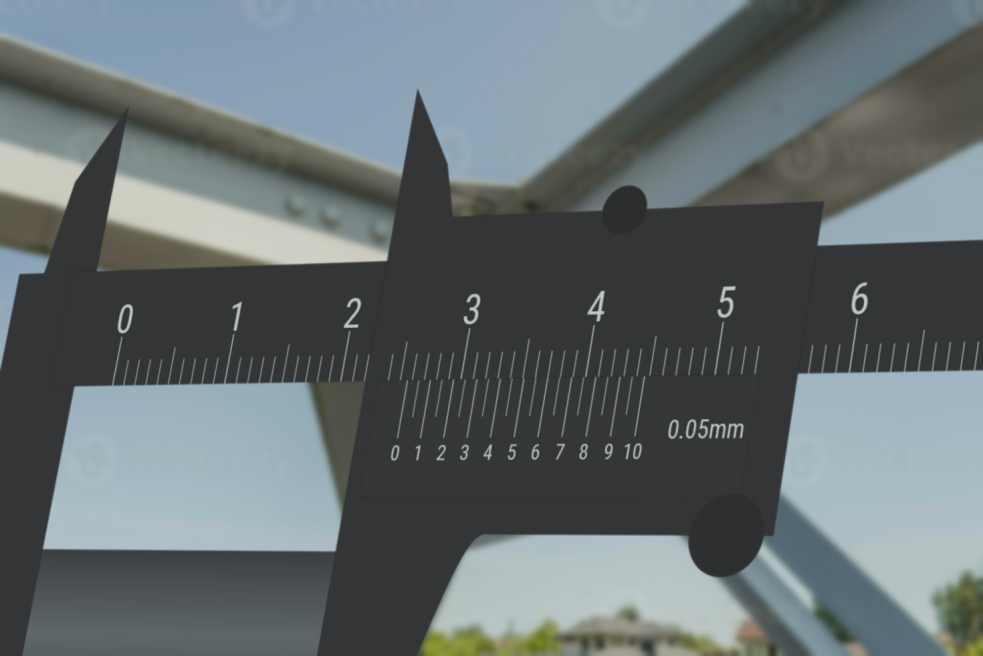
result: 25.6,mm
